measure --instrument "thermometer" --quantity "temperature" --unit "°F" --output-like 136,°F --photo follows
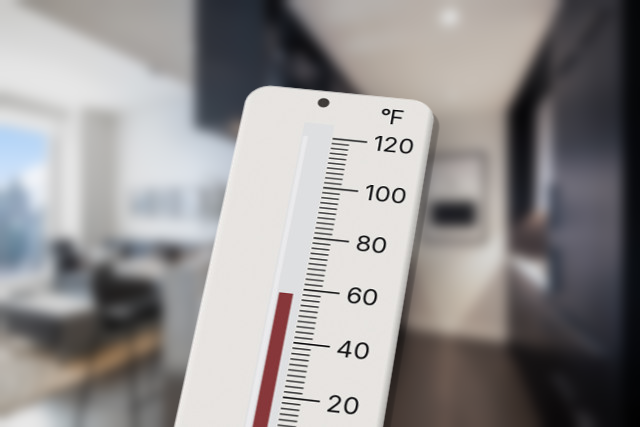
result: 58,°F
